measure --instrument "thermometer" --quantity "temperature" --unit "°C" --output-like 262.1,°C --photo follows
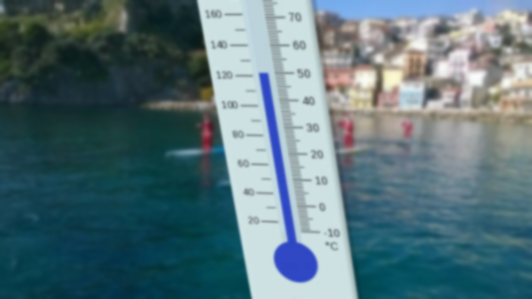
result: 50,°C
